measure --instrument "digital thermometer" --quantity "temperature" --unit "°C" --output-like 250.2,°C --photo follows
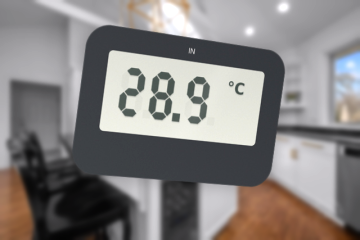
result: 28.9,°C
